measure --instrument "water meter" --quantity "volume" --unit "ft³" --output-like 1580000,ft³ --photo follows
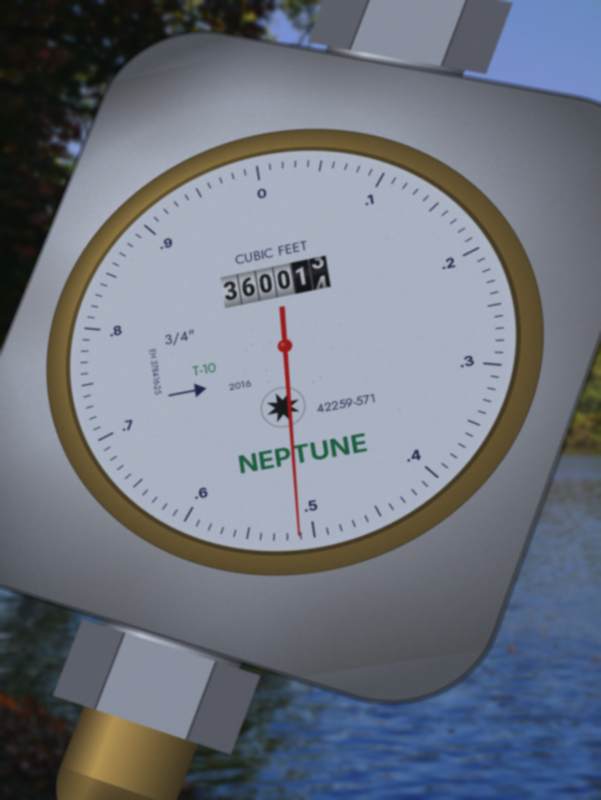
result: 360013.51,ft³
